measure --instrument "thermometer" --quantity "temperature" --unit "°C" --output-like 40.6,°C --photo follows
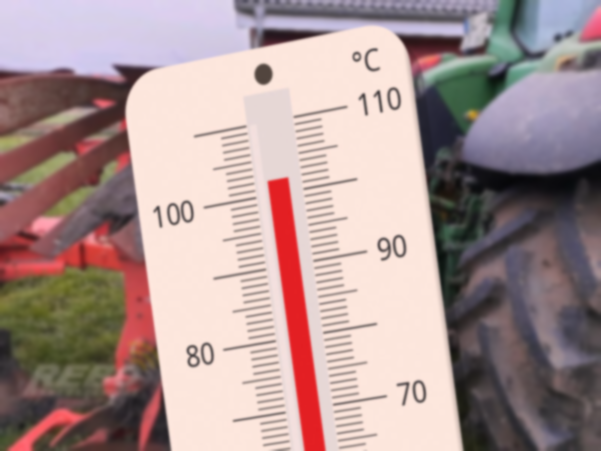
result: 102,°C
